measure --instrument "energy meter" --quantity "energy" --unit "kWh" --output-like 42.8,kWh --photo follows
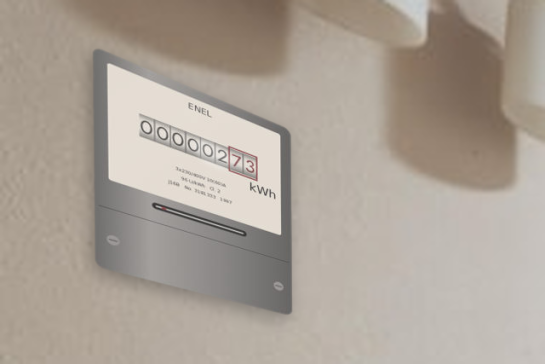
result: 2.73,kWh
